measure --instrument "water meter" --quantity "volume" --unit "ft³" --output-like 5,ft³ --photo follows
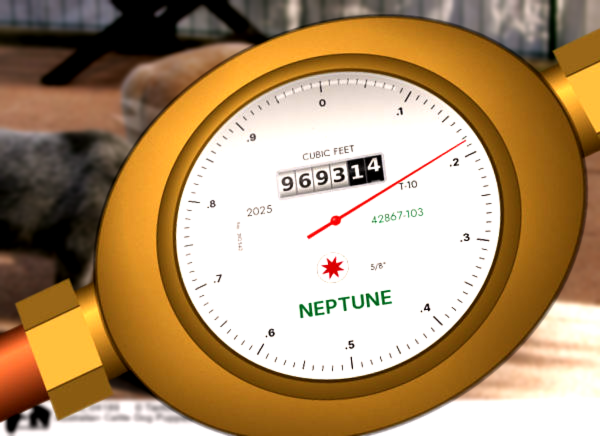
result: 969314.18,ft³
